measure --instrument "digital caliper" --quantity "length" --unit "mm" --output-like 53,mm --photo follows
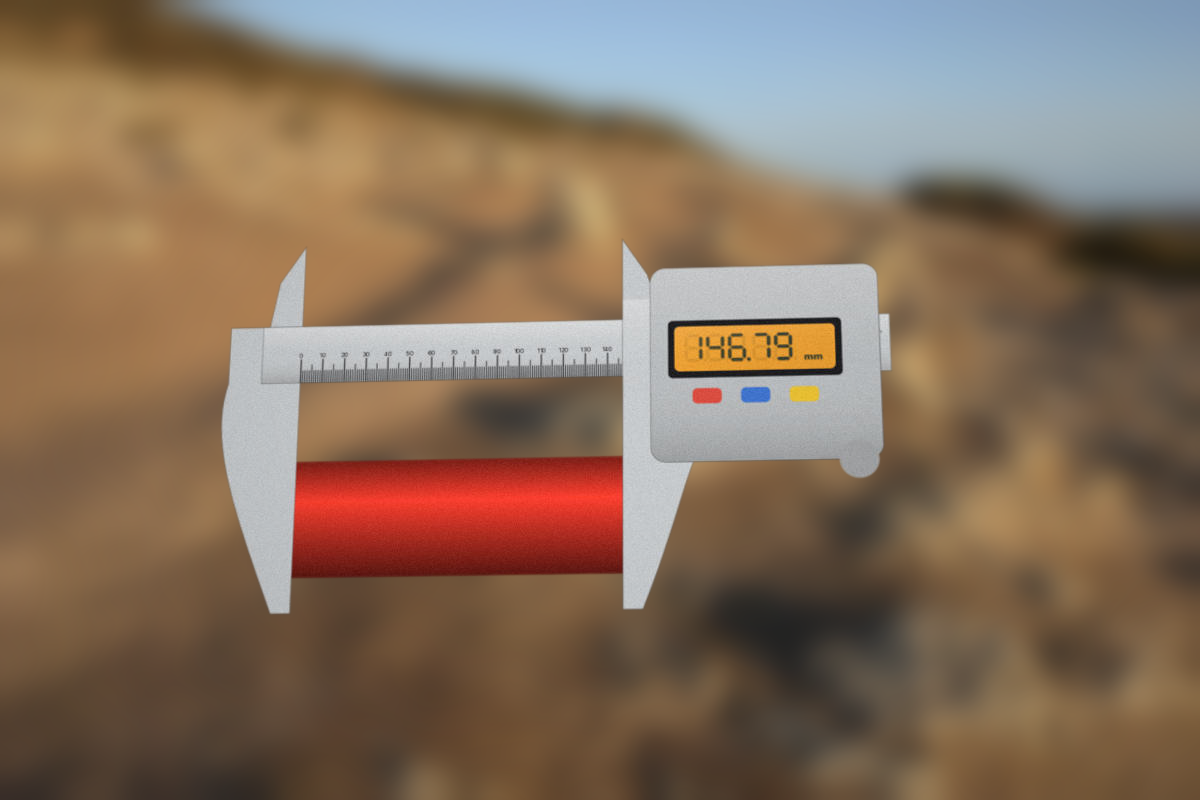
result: 146.79,mm
